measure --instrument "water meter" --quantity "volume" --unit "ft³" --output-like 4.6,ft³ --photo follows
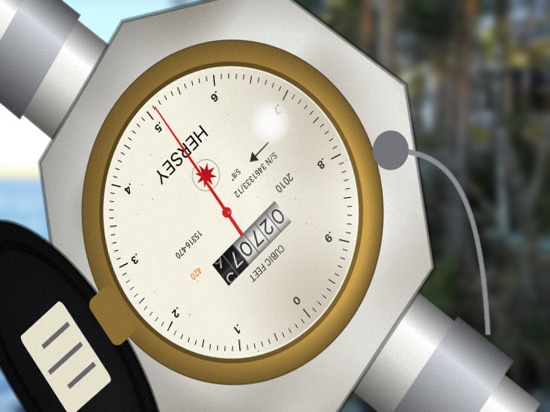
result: 27075.51,ft³
